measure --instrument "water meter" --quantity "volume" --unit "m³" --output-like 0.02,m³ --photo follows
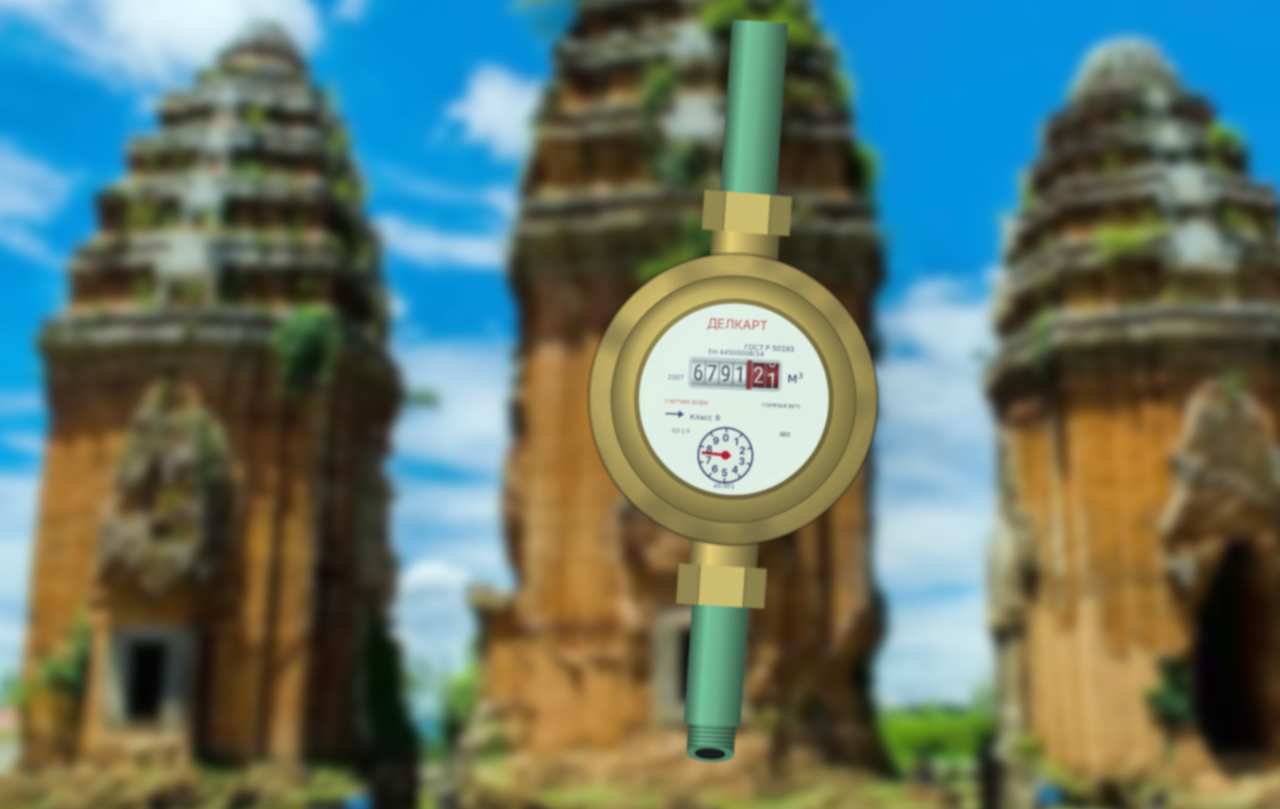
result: 6791.207,m³
